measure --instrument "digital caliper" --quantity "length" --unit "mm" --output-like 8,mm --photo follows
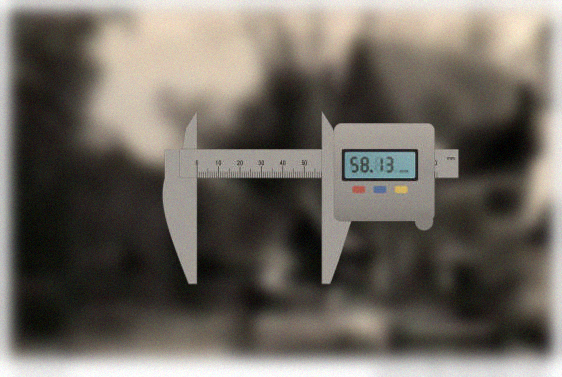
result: 58.13,mm
